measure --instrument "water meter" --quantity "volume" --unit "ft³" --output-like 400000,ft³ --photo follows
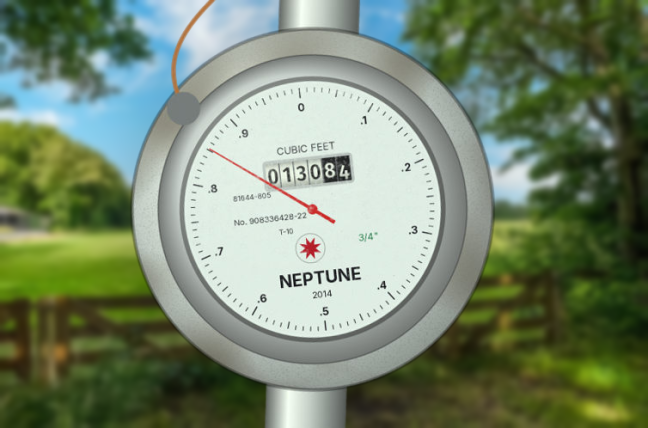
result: 13083.85,ft³
